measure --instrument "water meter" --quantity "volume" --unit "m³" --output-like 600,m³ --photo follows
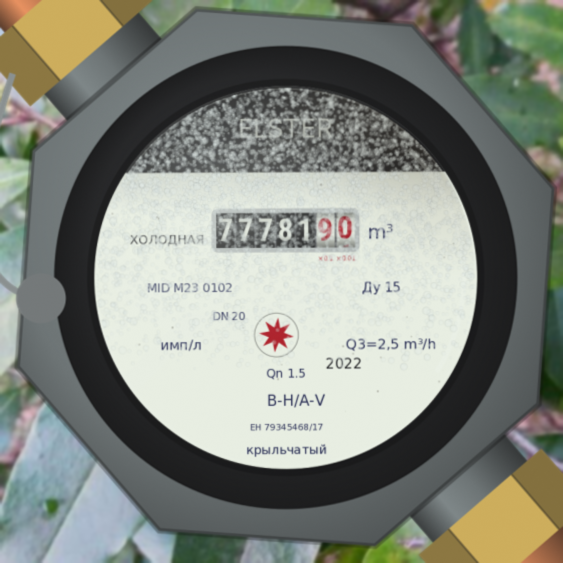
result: 77781.90,m³
